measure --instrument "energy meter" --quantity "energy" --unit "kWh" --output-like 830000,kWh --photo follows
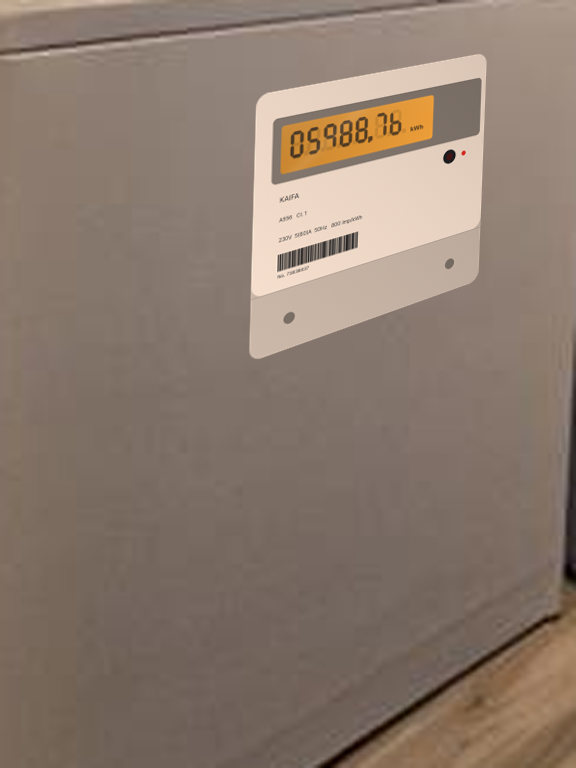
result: 5988.76,kWh
